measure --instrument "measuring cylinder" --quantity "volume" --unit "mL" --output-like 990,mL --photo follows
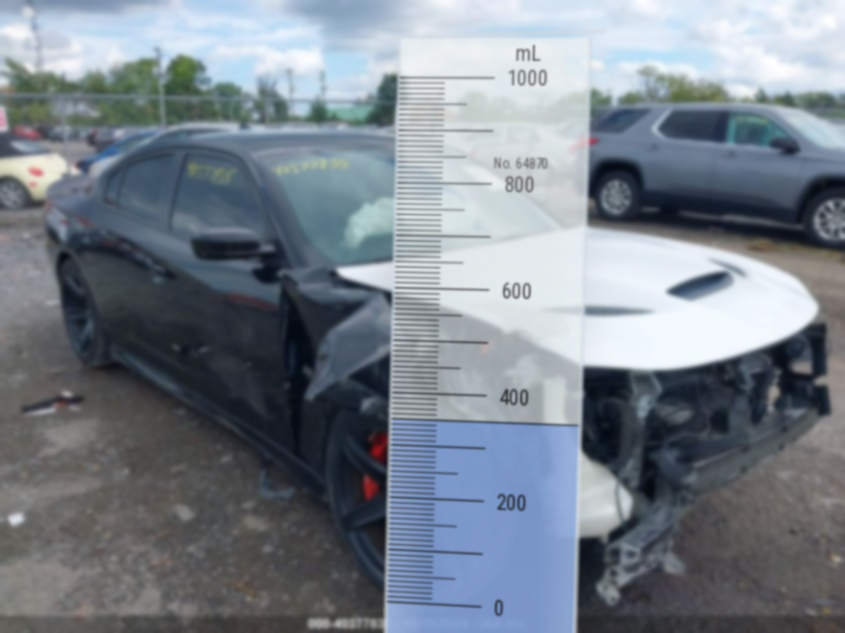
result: 350,mL
